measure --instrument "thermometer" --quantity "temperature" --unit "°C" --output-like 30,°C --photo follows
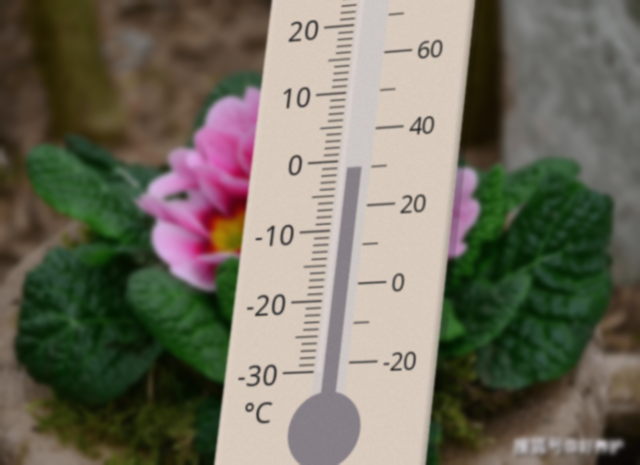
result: -1,°C
